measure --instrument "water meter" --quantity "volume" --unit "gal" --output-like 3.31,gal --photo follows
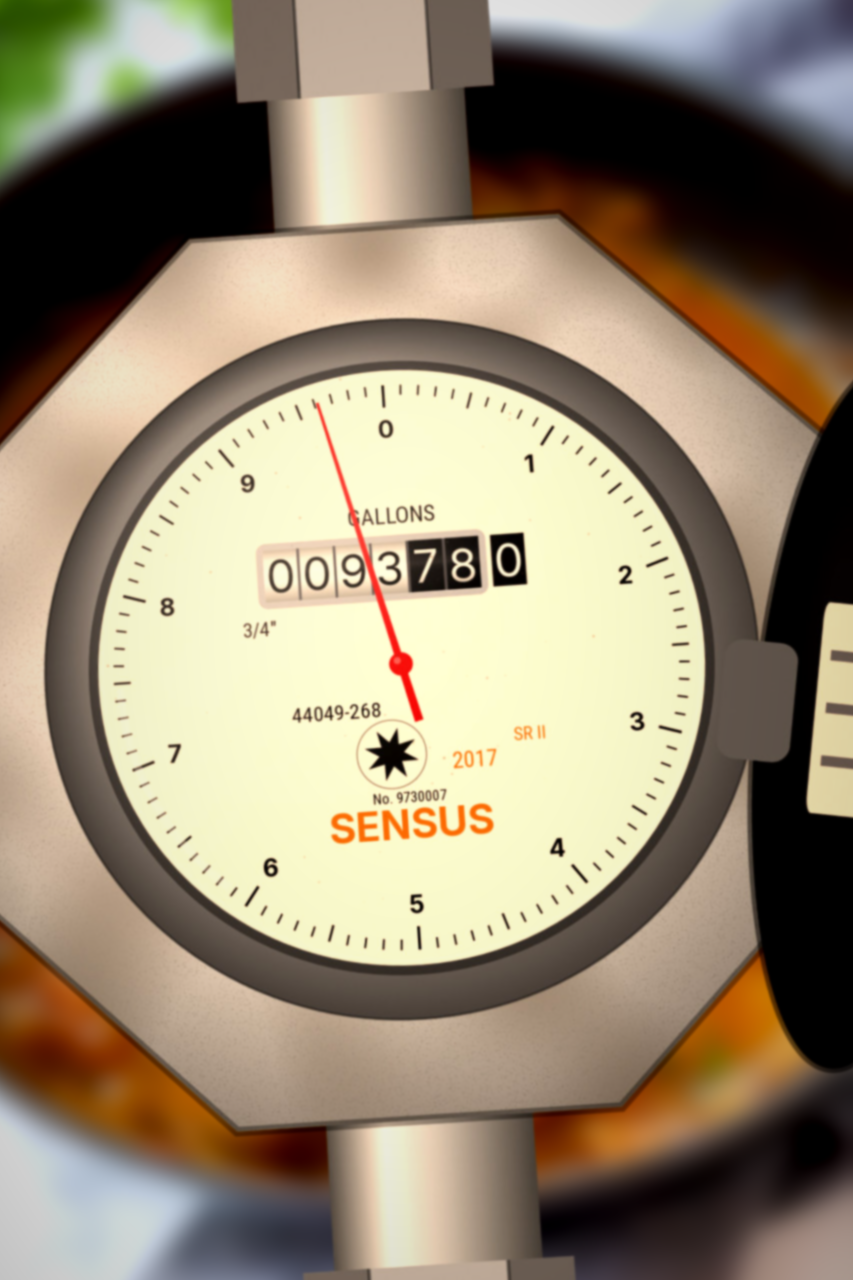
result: 93779.6,gal
